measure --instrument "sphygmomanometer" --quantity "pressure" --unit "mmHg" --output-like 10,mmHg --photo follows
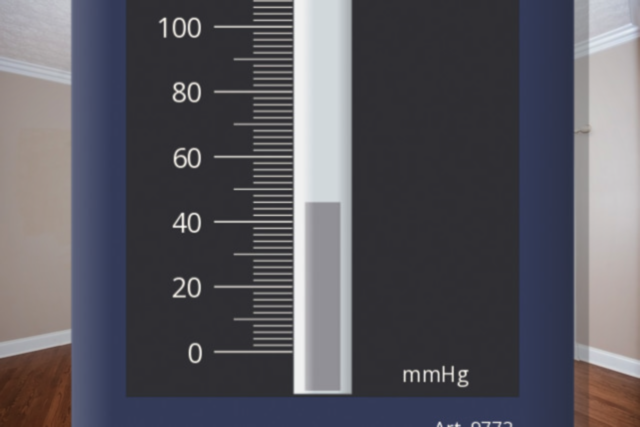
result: 46,mmHg
